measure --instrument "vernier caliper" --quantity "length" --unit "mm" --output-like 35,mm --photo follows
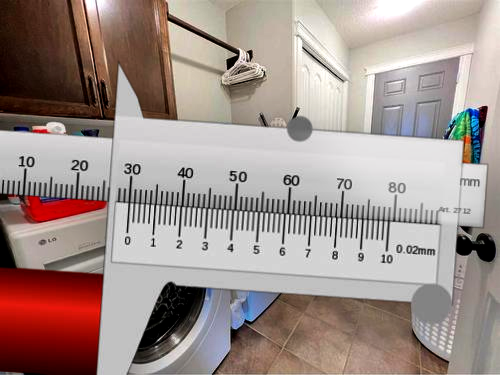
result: 30.0,mm
